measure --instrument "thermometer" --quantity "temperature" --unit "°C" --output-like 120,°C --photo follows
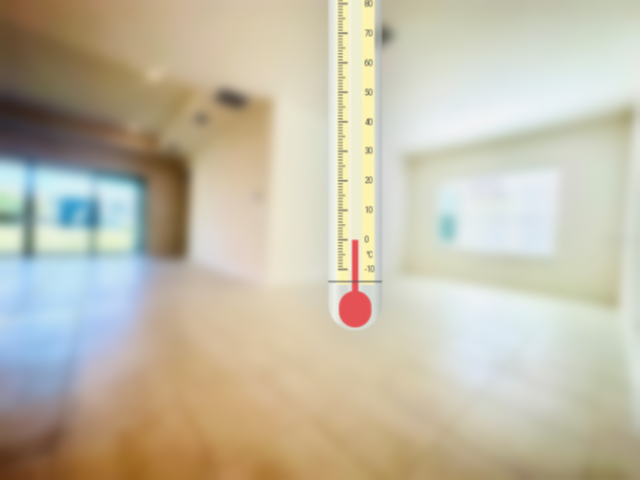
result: 0,°C
